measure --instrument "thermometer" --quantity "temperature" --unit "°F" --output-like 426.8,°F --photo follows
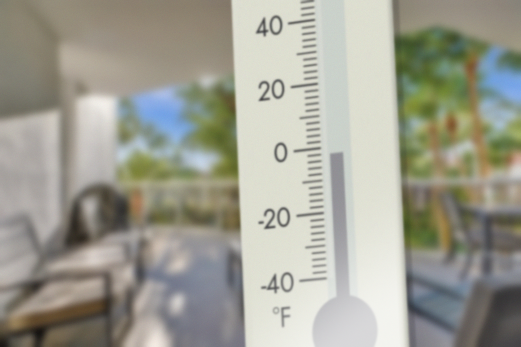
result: -2,°F
